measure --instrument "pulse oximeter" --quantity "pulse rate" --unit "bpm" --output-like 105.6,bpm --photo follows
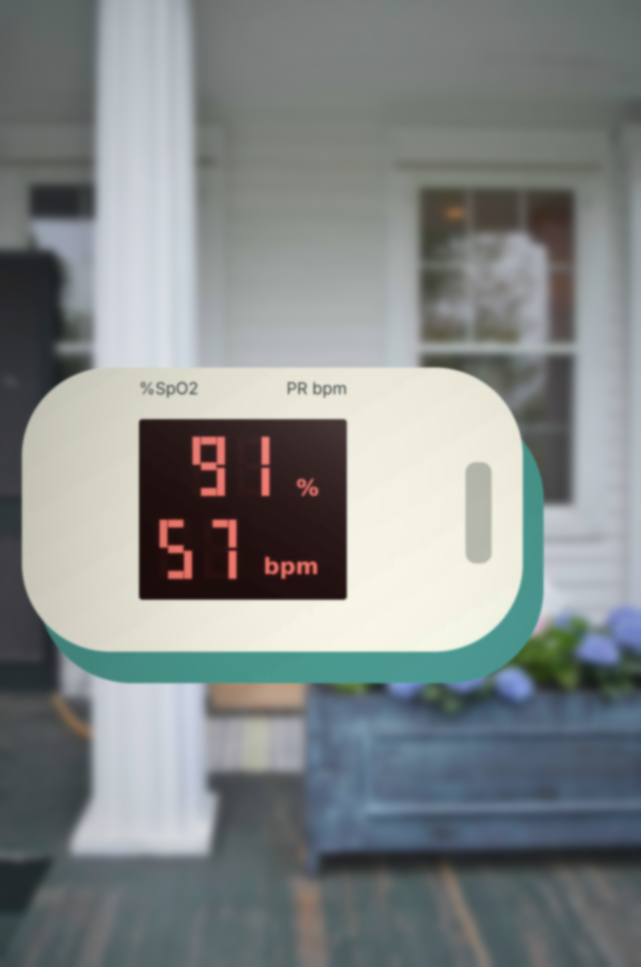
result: 57,bpm
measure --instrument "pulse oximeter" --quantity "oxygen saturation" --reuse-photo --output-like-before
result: 91,%
